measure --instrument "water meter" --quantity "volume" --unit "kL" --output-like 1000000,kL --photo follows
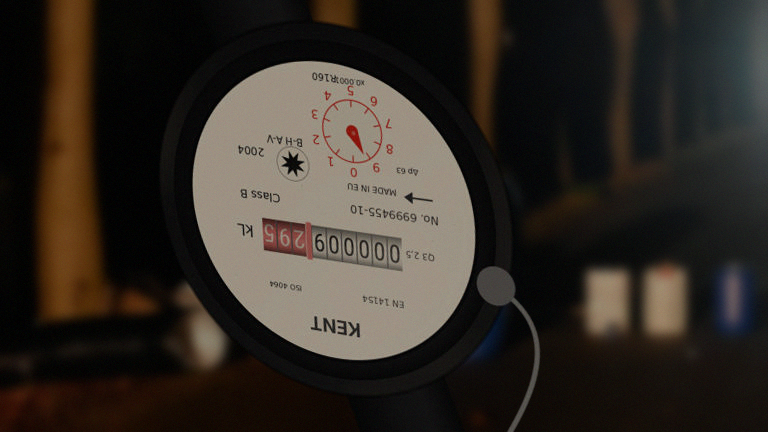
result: 9.2949,kL
